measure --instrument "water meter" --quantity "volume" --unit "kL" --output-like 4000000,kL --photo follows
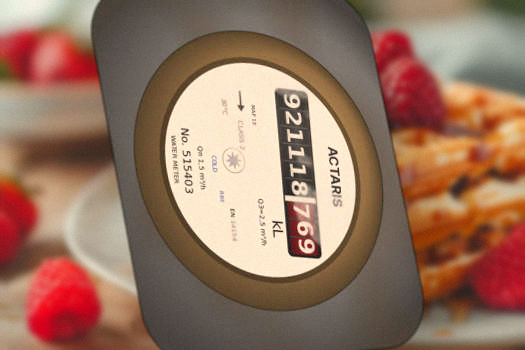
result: 921118.769,kL
